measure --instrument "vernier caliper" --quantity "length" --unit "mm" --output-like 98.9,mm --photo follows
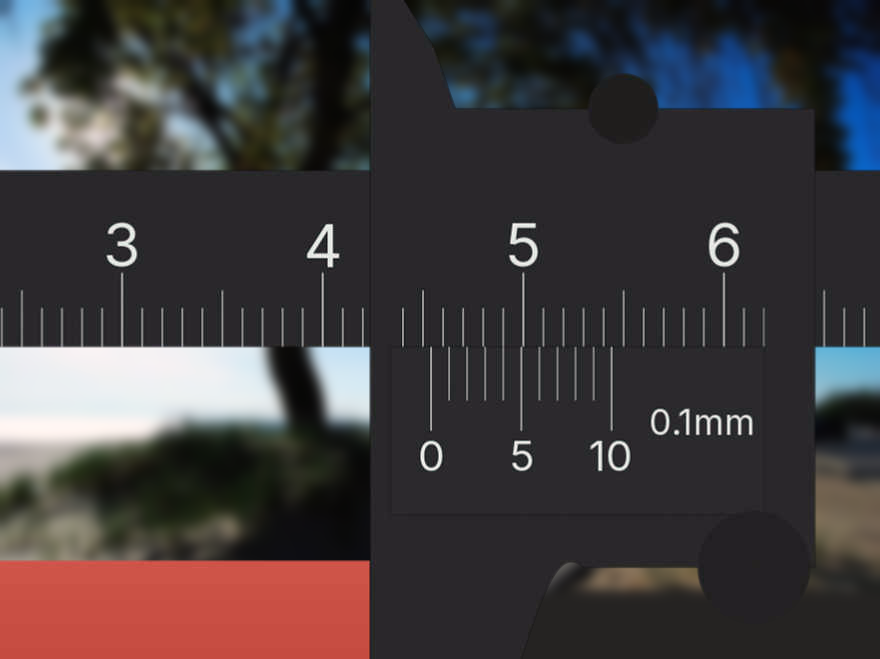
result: 45.4,mm
